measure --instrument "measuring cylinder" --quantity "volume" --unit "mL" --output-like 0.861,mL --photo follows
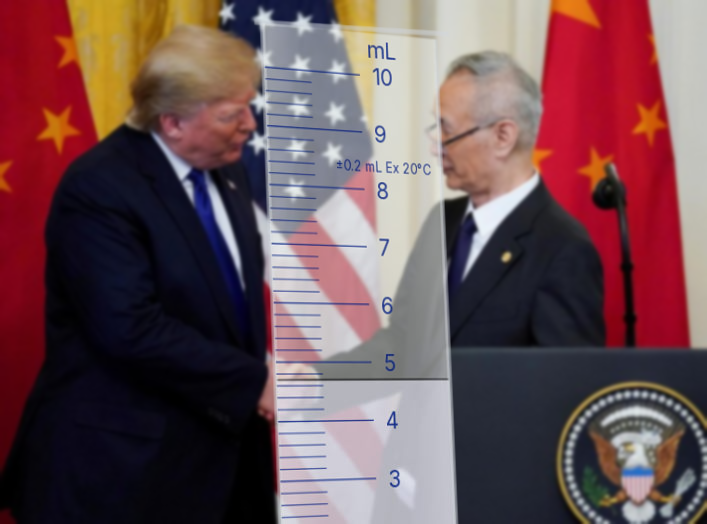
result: 4.7,mL
